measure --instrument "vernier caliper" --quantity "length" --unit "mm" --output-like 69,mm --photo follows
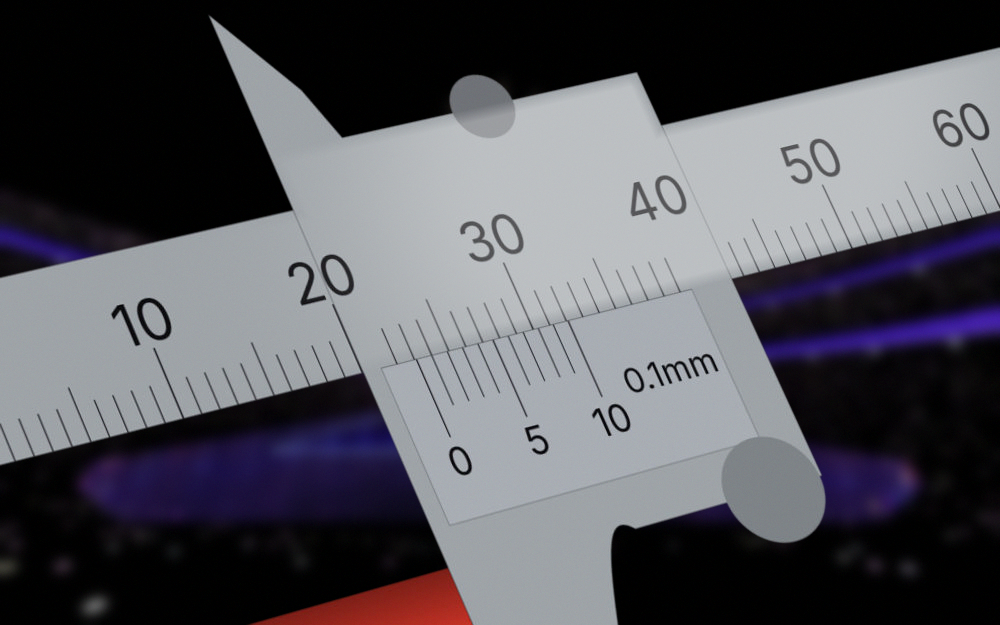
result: 23.1,mm
